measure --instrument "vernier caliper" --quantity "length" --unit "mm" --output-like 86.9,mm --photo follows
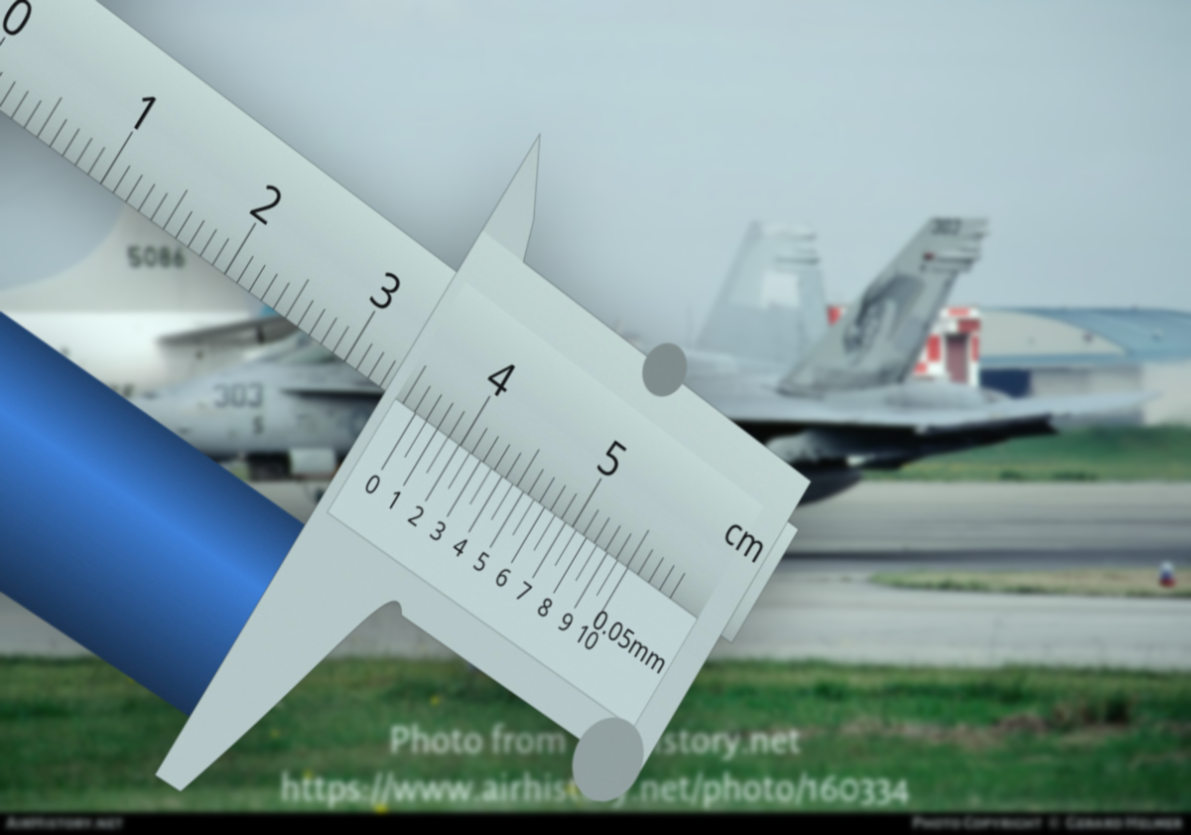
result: 36.1,mm
